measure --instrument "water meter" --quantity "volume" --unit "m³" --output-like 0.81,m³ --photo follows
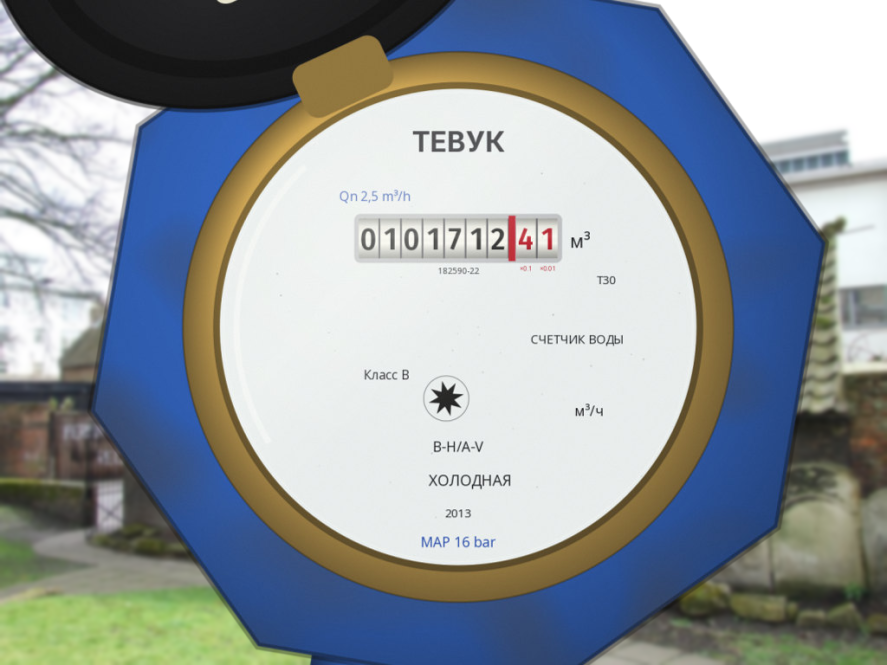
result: 101712.41,m³
